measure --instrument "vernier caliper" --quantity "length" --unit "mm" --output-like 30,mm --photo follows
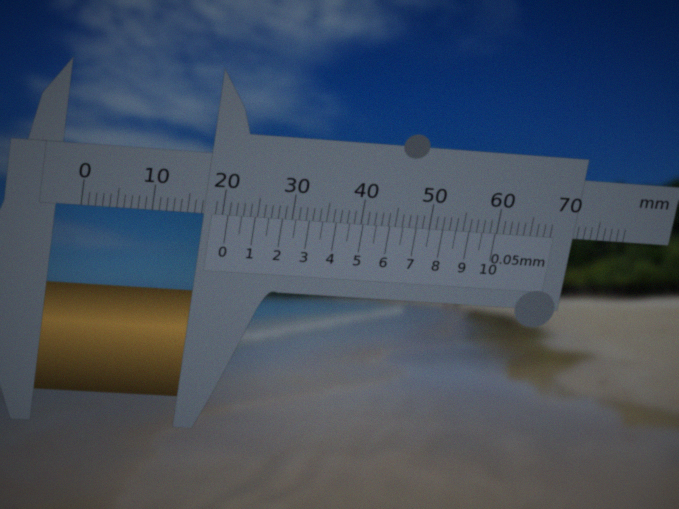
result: 20.8,mm
